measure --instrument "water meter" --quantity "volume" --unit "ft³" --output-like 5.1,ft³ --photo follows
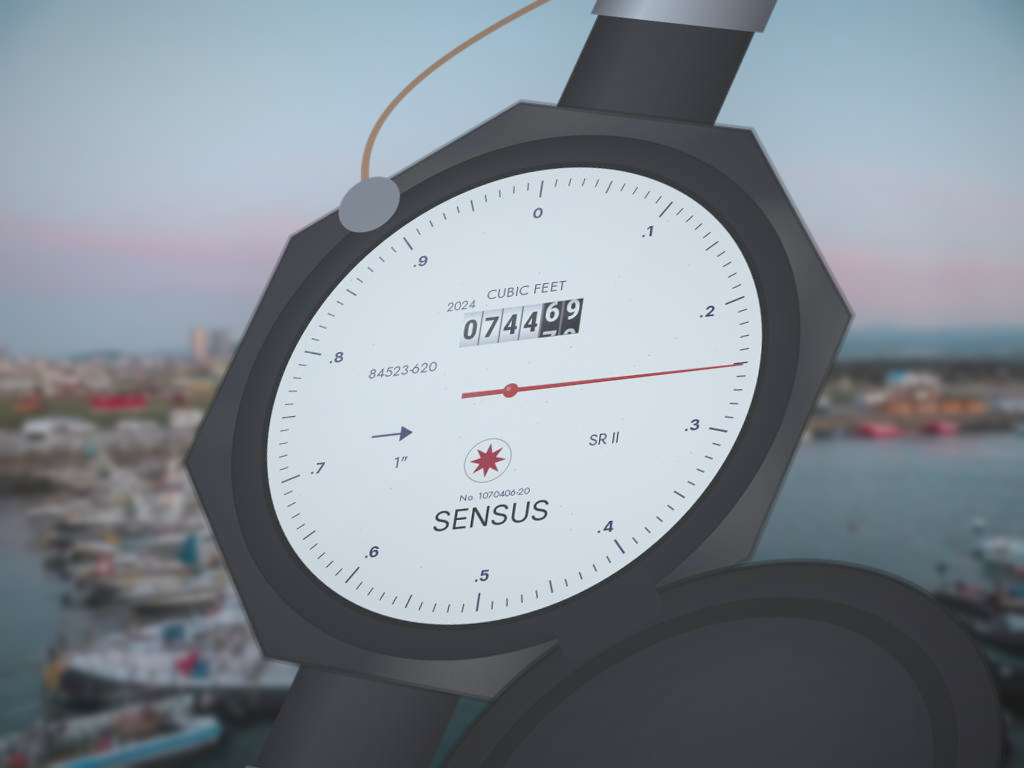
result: 74469.25,ft³
